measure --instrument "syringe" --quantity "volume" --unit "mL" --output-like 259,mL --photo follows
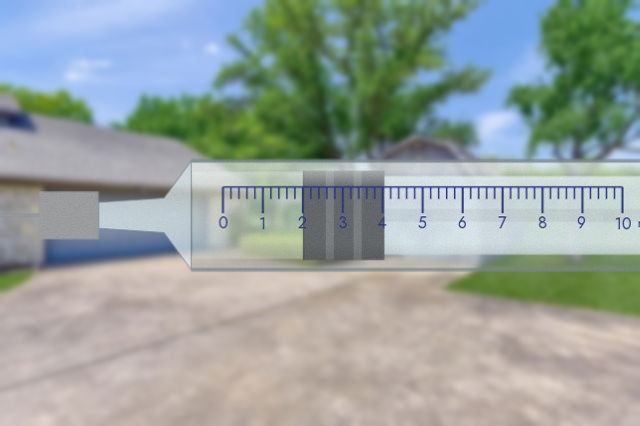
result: 2,mL
